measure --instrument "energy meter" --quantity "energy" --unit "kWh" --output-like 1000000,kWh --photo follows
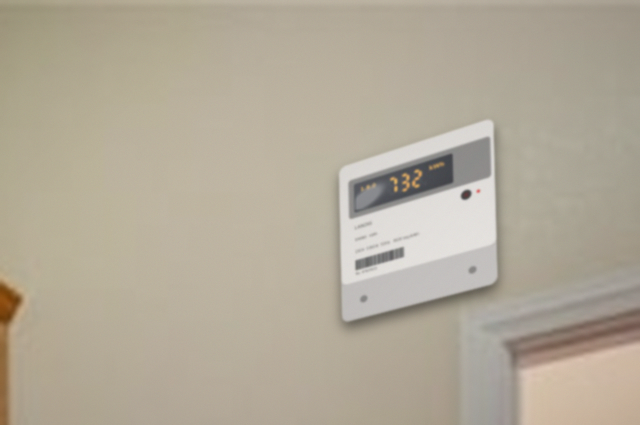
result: 732,kWh
